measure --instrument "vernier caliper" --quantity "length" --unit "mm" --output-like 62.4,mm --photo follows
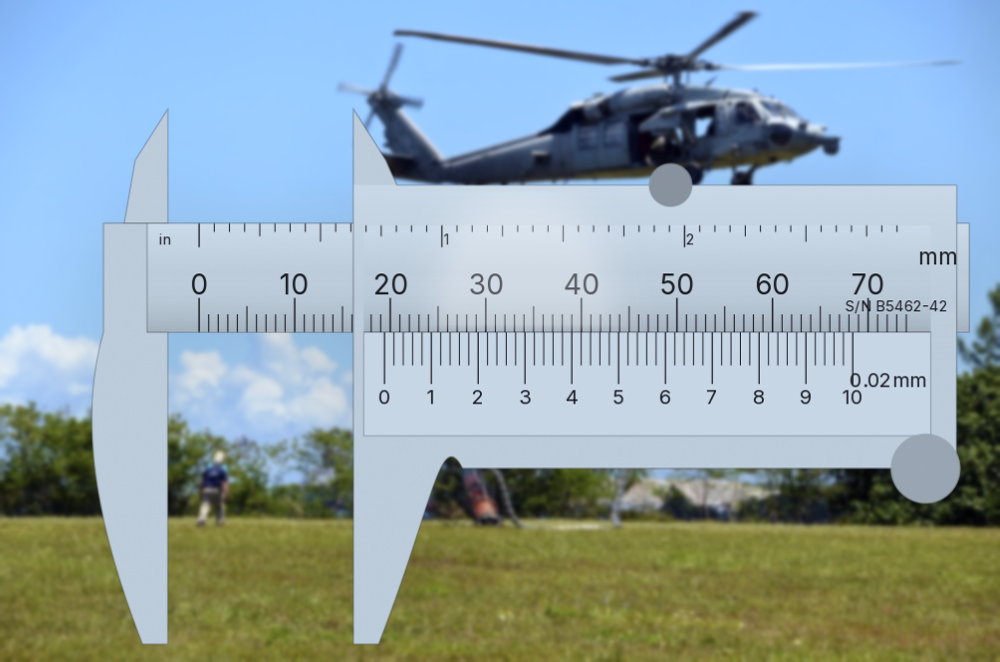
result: 19.4,mm
